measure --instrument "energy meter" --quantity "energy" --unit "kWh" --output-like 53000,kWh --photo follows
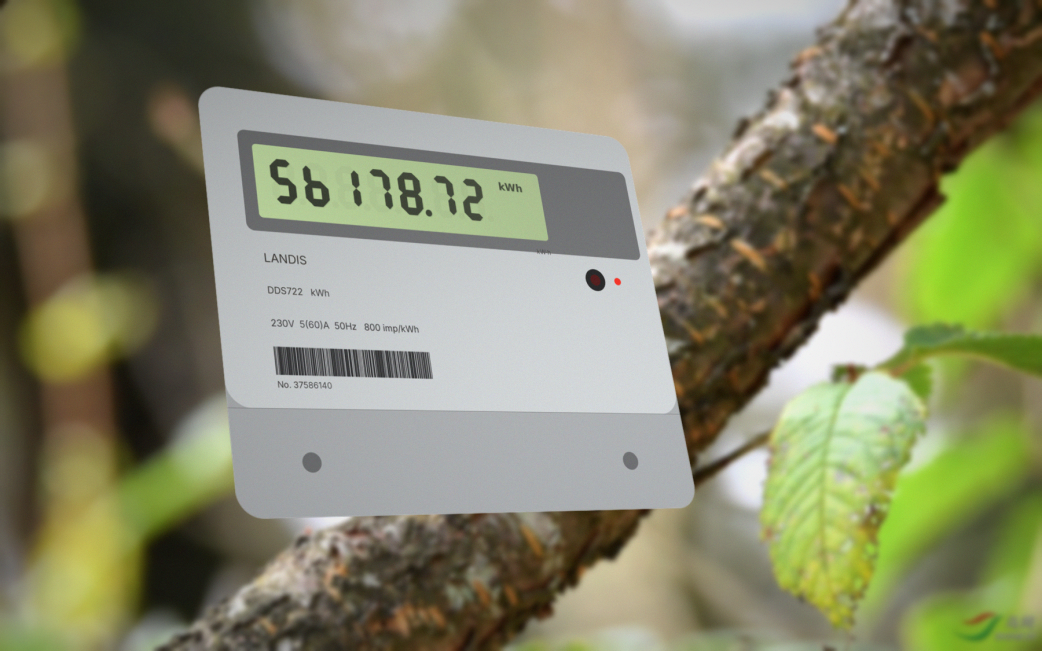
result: 56178.72,kWh
